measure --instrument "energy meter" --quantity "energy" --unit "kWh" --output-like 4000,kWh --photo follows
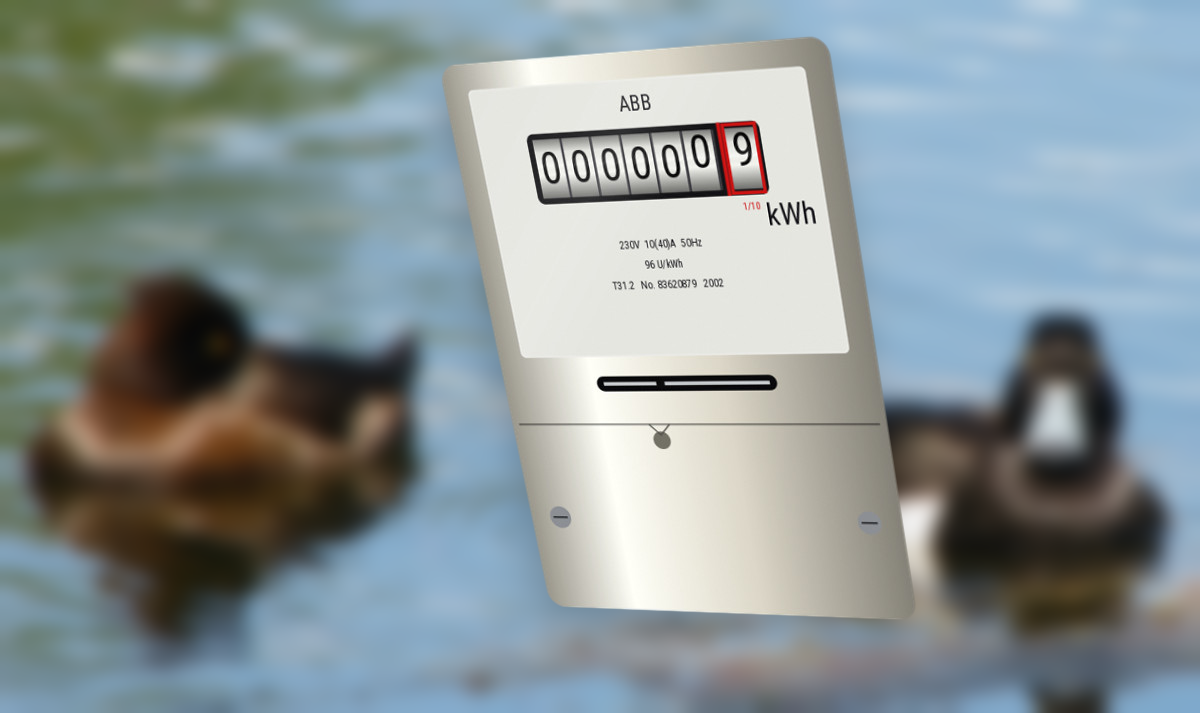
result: 0.9,kWh
